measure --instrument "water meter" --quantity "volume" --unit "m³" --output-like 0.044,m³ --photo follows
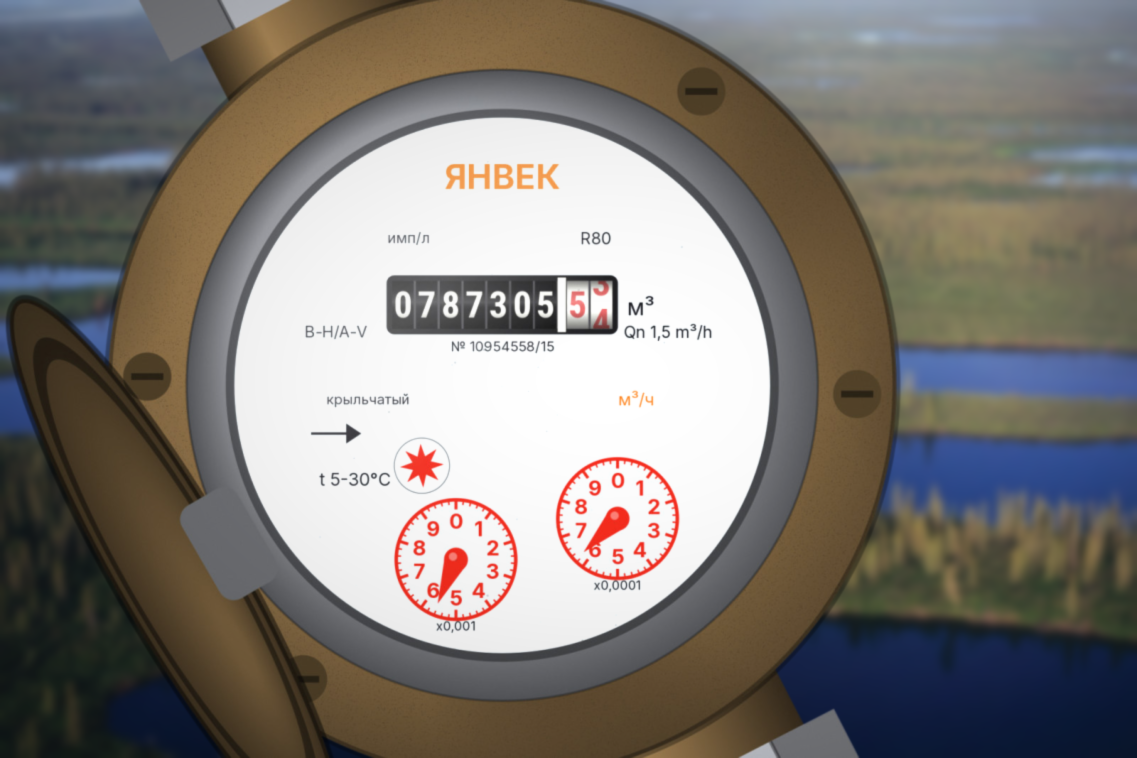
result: 787305.5356,m³
